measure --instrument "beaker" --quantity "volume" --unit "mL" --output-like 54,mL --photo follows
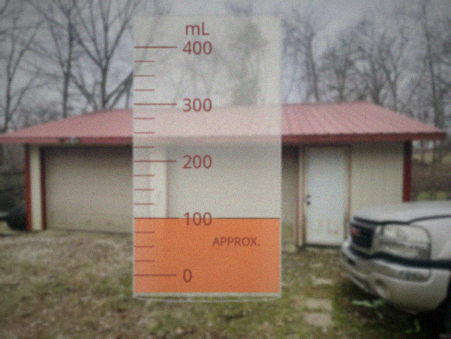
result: 100,mL
